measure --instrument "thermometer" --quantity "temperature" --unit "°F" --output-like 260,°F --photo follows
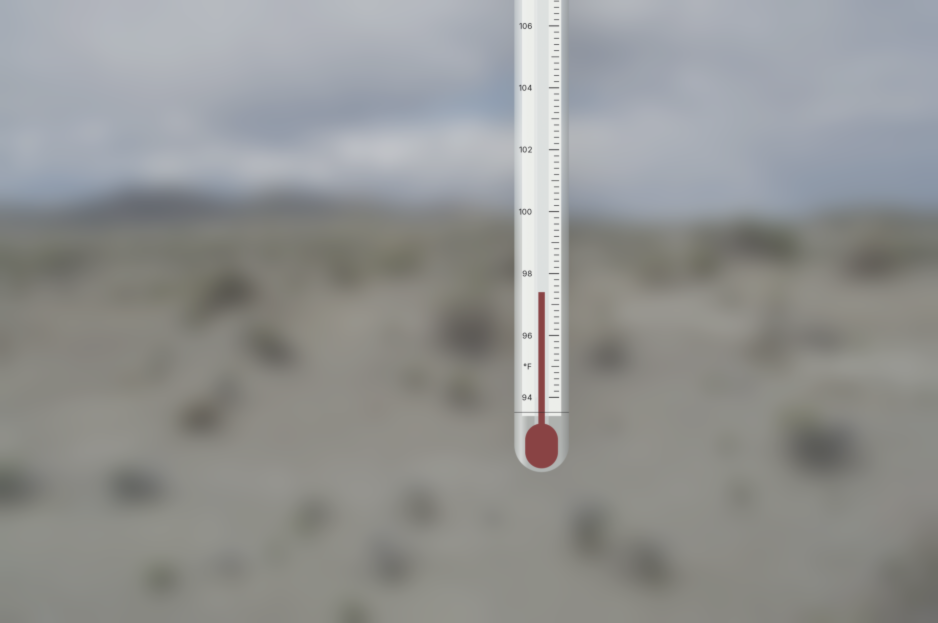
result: 97.4,°F
